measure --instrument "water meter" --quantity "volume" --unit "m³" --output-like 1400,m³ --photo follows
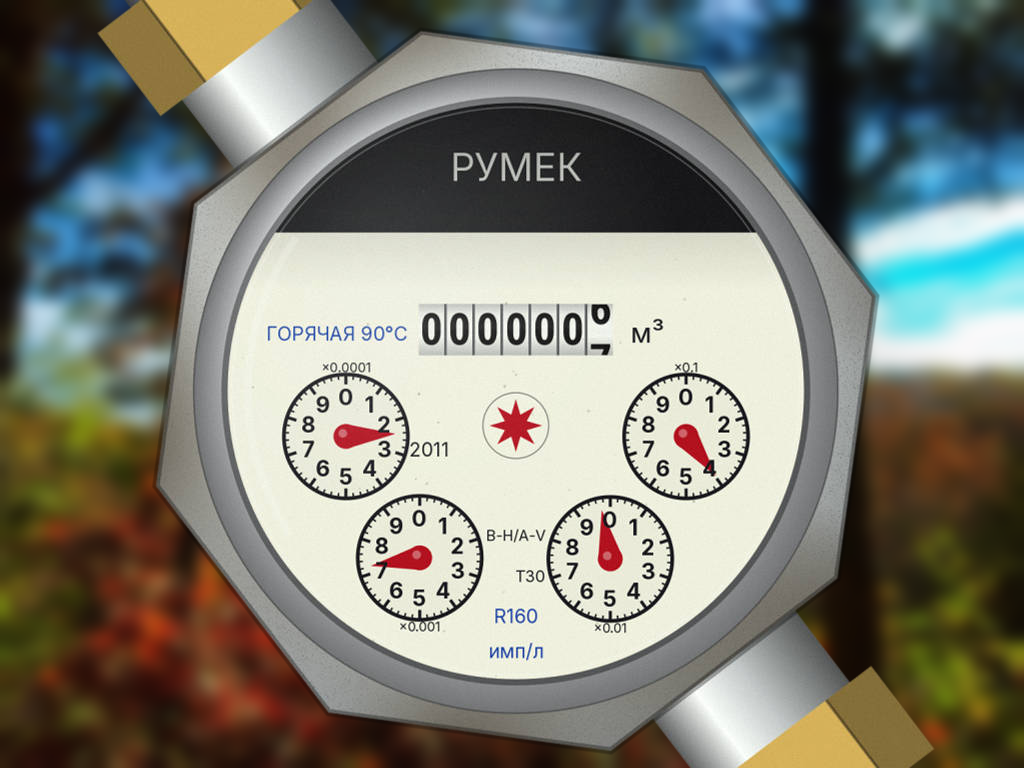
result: 6.3972,m³
